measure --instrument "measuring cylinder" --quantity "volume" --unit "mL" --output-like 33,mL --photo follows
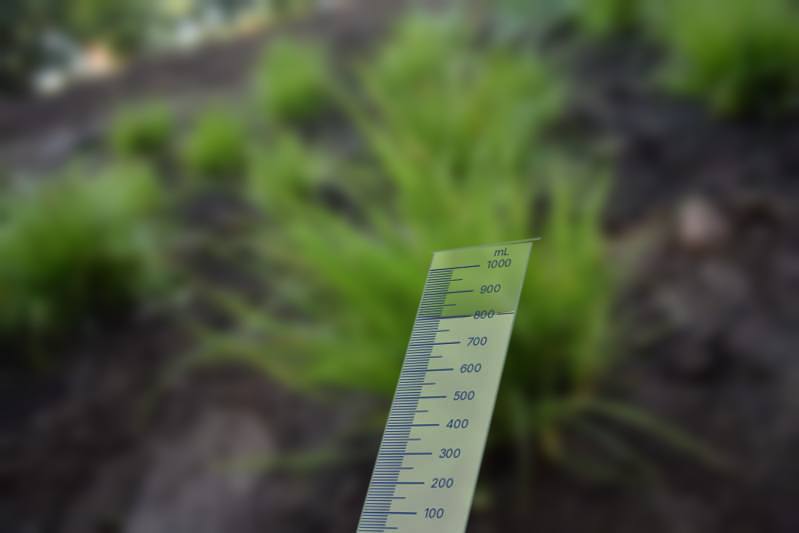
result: 800,mL
